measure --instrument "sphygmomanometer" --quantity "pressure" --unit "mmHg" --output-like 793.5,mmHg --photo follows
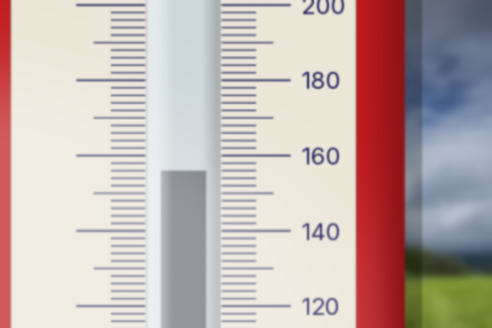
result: 156,mmHg
